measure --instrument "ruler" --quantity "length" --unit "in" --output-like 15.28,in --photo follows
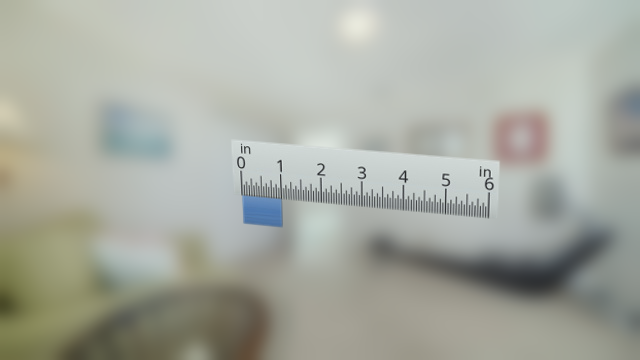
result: 1,in
